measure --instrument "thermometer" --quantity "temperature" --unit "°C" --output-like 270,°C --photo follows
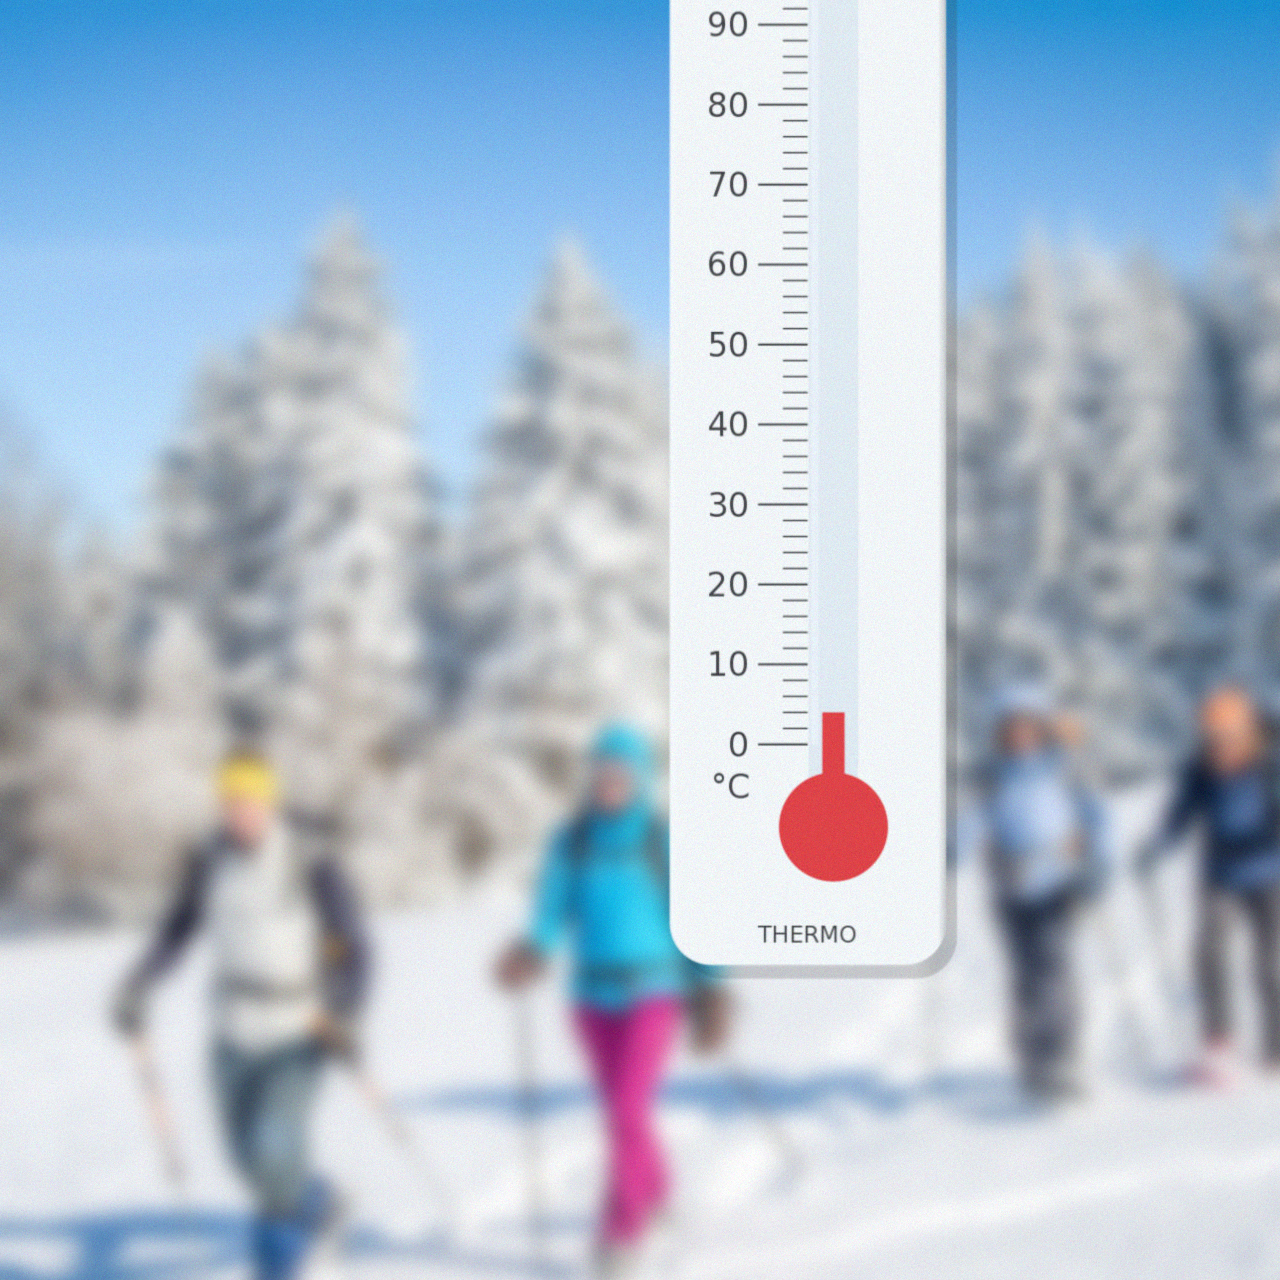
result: 4,°C
